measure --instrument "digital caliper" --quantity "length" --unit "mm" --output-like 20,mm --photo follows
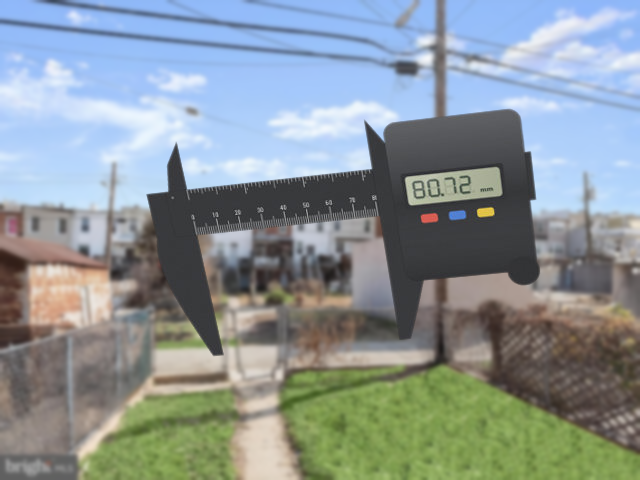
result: 80.72,mm
